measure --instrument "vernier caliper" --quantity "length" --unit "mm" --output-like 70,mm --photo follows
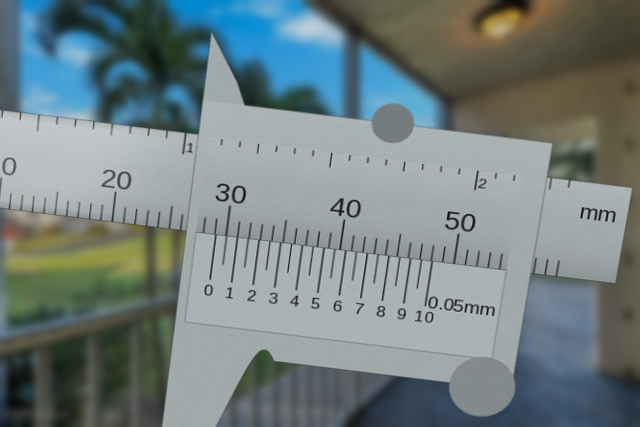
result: 29.1,mm
